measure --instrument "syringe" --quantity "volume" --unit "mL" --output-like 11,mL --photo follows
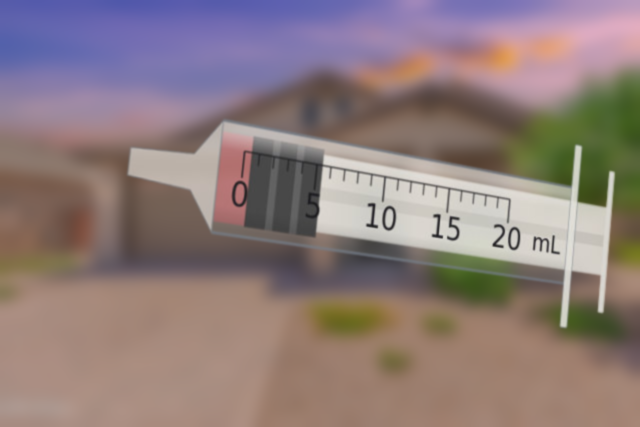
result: 0.5,mL
